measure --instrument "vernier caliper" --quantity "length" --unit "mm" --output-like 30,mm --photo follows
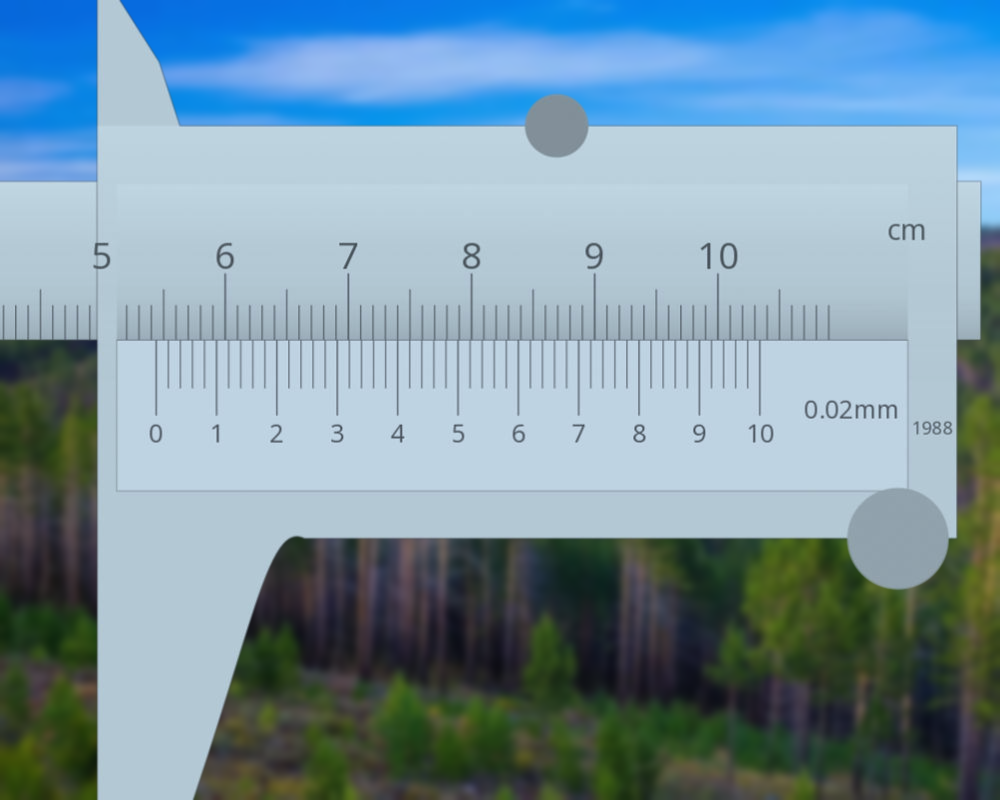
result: 54.4,mm
